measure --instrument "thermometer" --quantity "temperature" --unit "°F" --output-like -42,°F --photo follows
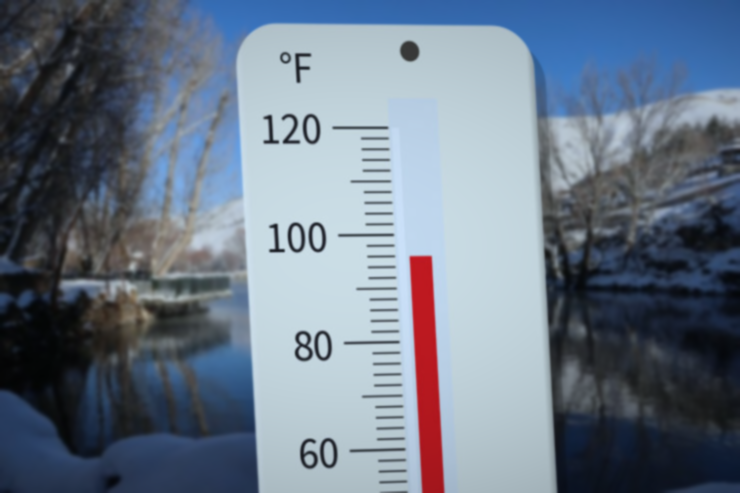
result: 96,°F
